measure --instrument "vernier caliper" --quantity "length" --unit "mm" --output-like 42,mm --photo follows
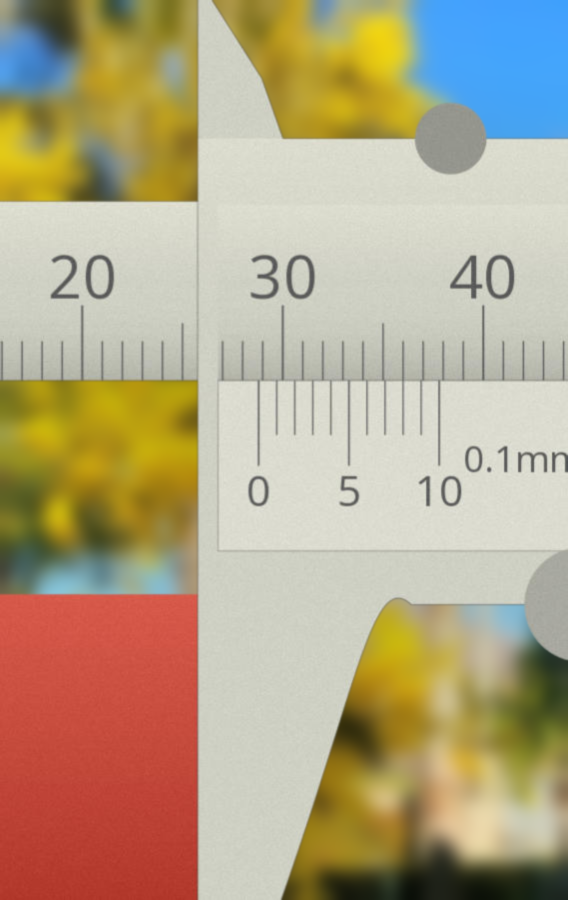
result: 28.8,mm
